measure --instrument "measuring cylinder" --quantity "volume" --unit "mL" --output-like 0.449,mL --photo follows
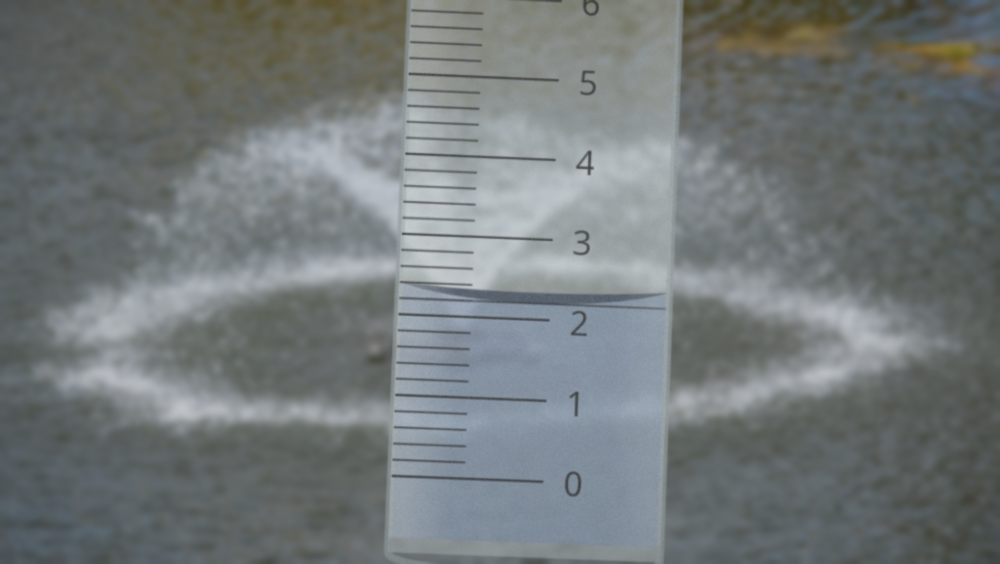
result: 2.2,mL
